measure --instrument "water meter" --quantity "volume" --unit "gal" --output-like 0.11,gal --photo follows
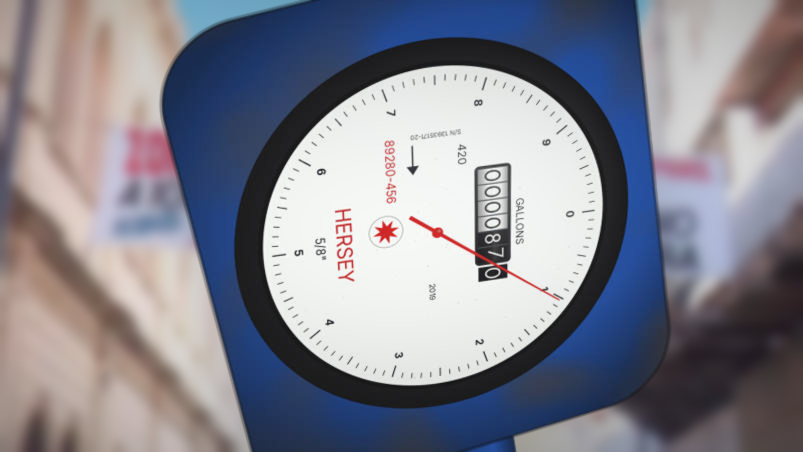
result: 871.0,gal
